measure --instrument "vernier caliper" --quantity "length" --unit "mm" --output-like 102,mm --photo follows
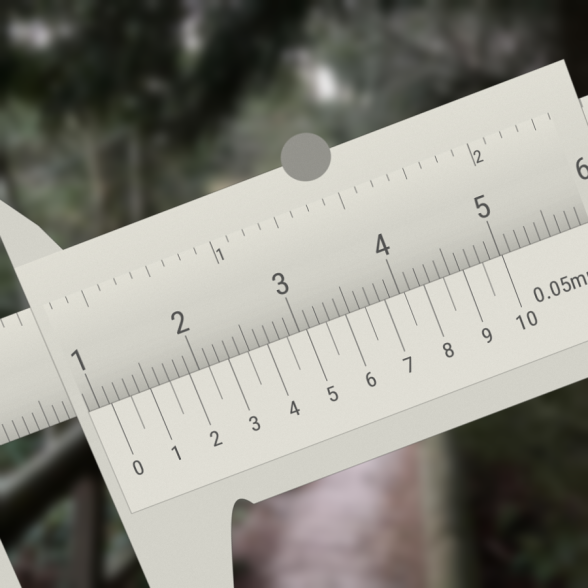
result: 11.2,mm
